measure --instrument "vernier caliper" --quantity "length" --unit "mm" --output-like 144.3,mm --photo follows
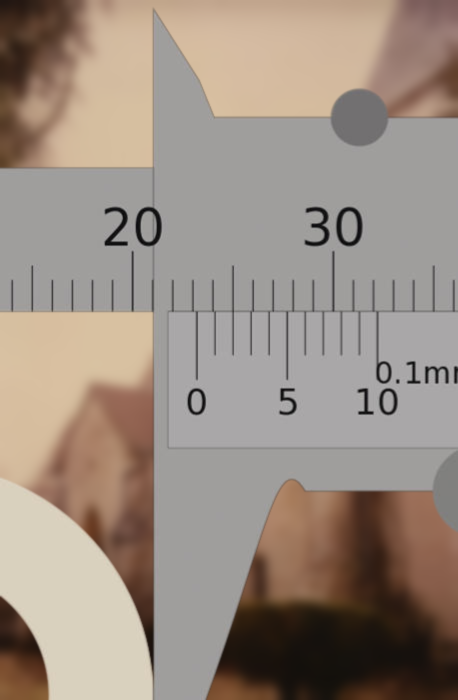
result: 23.2,mm
